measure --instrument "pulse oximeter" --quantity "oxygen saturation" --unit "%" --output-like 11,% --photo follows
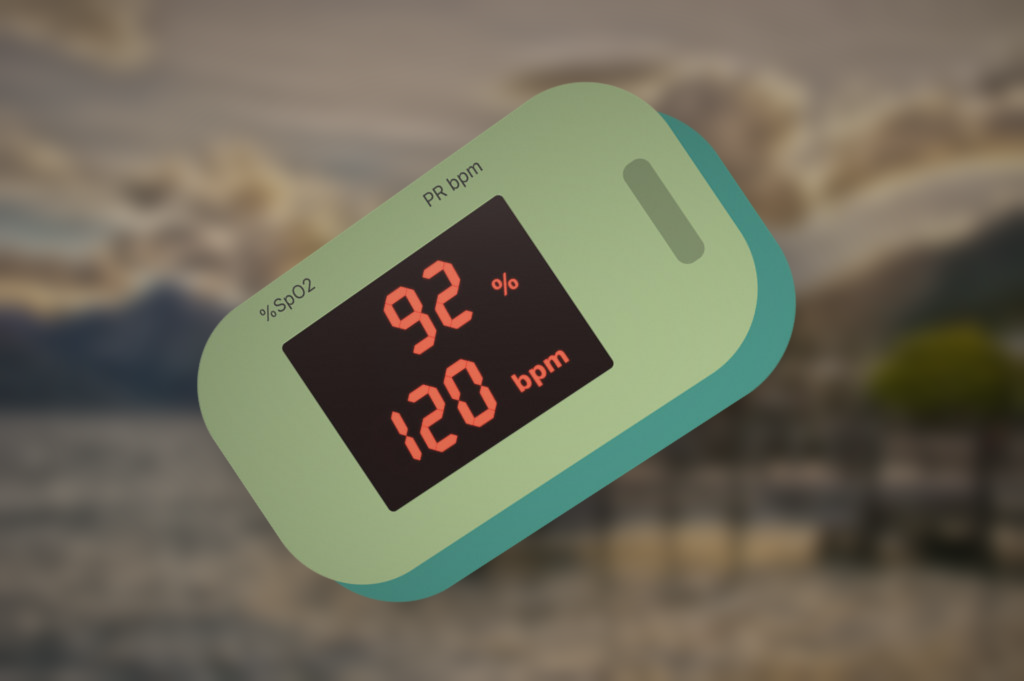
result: 92,%
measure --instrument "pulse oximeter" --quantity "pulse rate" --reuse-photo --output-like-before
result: 120,bpm
